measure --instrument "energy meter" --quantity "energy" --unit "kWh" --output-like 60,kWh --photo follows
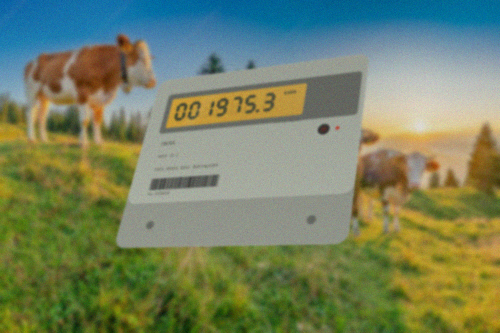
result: 1975.3,kWh
